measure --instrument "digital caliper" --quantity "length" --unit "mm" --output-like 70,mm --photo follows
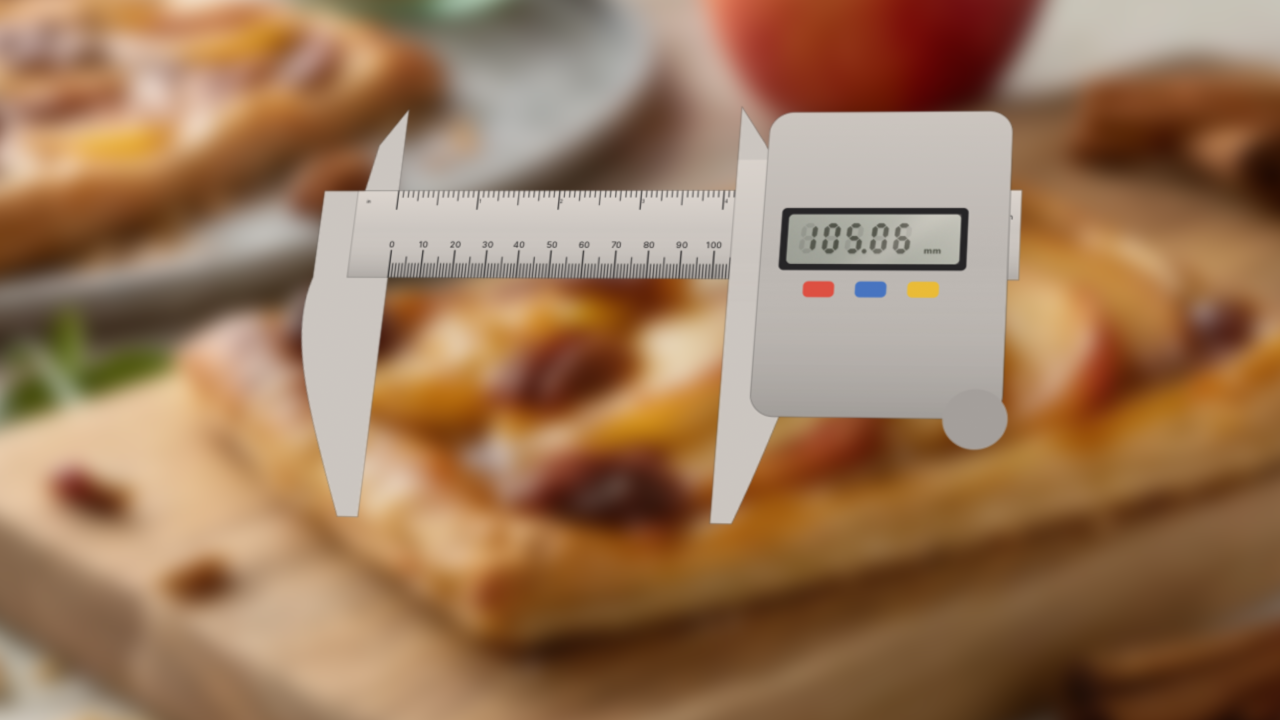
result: 105.06,mm
